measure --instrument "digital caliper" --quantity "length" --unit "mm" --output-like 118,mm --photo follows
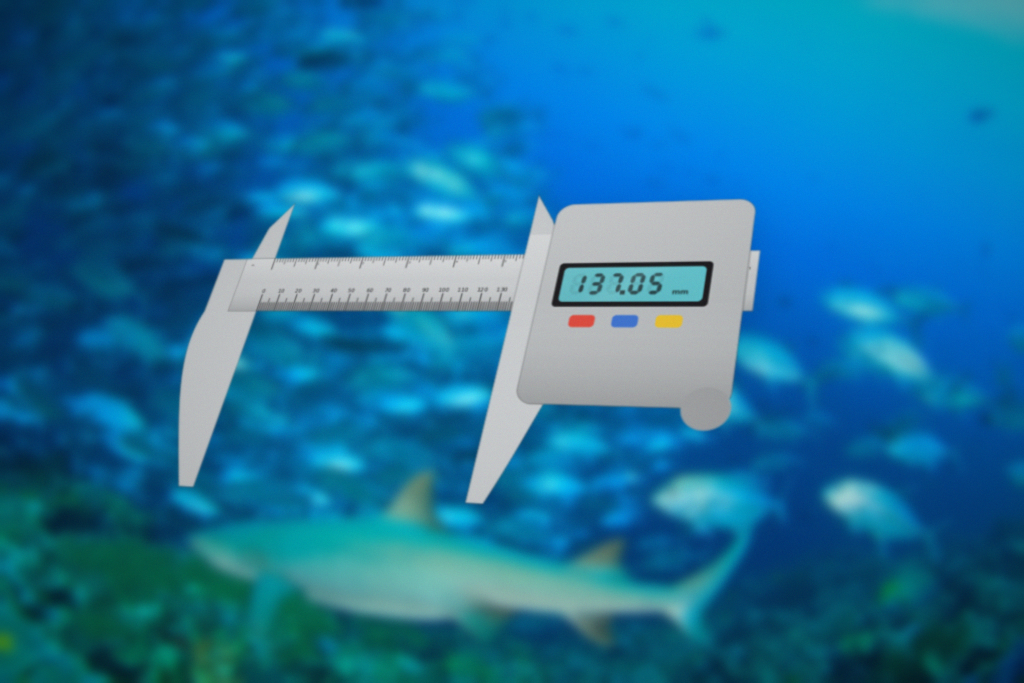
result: 137.05,mm
